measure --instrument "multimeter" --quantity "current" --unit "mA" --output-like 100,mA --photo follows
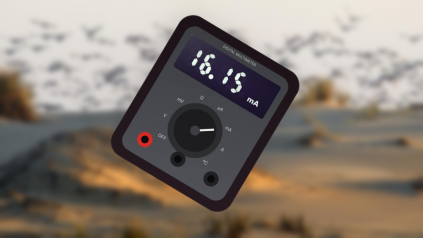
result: 16.15,mA
